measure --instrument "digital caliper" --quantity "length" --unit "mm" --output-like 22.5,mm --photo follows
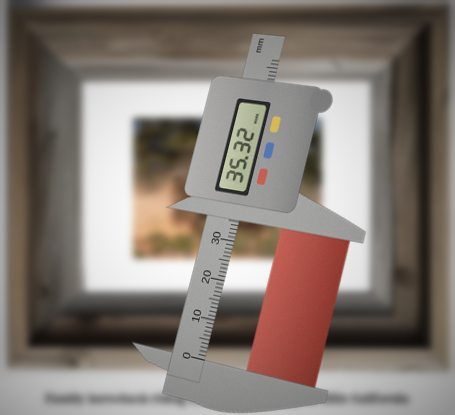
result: 35.32,mm
